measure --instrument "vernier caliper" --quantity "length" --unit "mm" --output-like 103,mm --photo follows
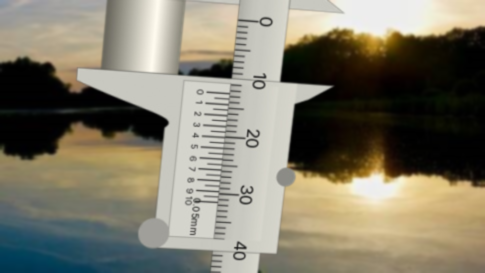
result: 12.5,mm
